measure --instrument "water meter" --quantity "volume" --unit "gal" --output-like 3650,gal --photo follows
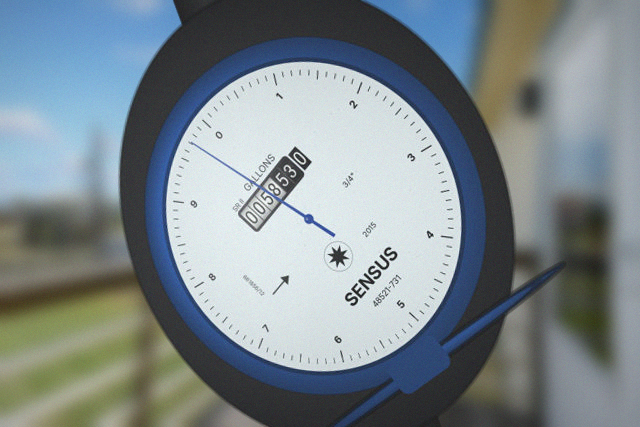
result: 58529.7,gal
